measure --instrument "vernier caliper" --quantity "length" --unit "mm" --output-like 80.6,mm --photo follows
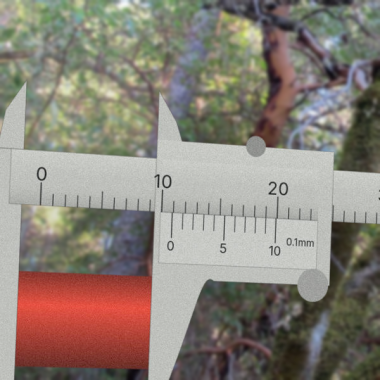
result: 10.9,mm
